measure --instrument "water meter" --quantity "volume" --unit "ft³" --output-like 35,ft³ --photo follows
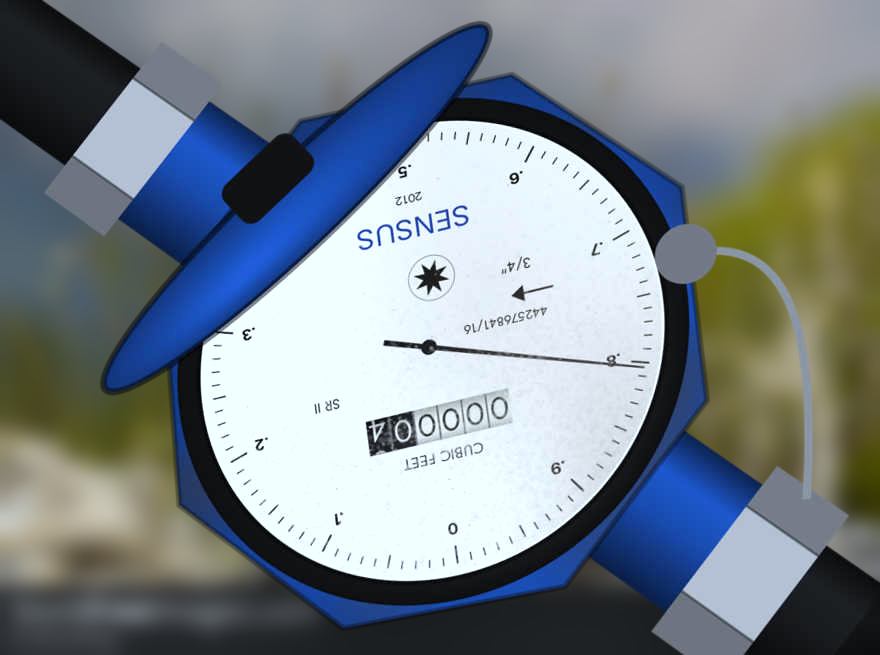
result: 3.80,ft³
